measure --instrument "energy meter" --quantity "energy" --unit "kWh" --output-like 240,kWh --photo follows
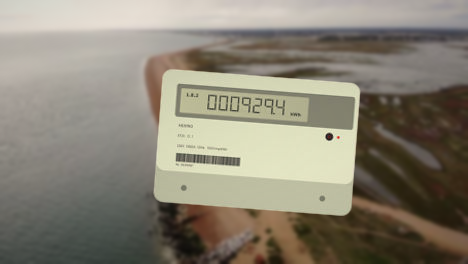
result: 929.4,kWh
